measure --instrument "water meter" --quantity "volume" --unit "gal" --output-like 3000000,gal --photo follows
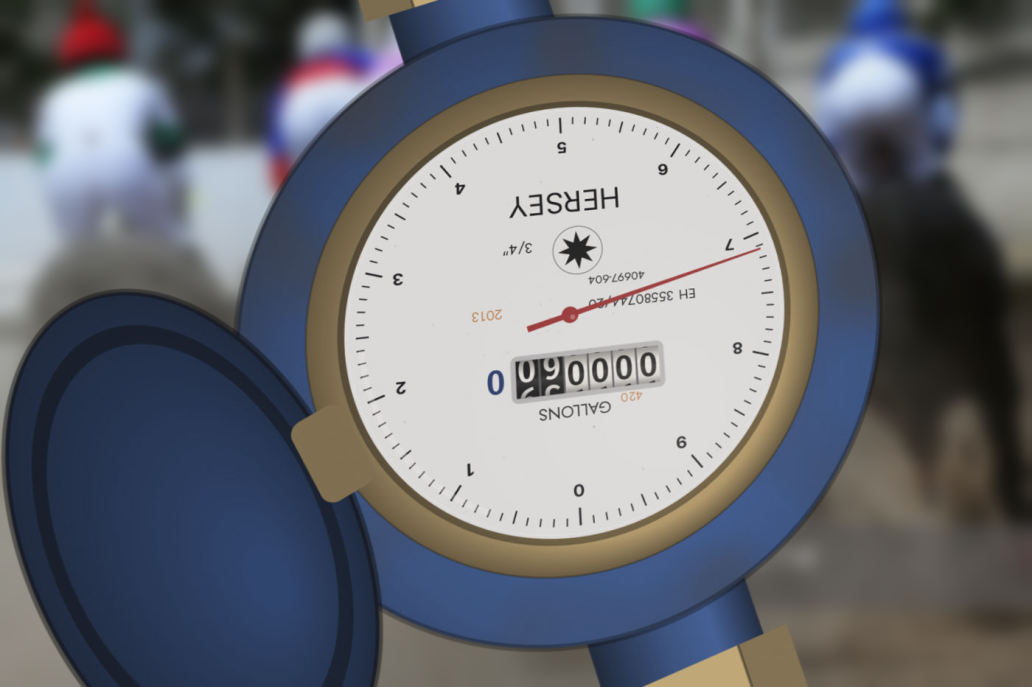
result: 597.1,gal
